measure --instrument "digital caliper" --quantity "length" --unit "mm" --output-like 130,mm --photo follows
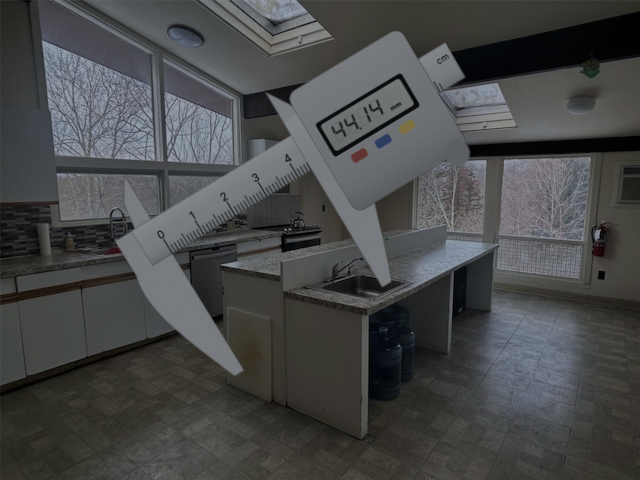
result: 44.14,mm
